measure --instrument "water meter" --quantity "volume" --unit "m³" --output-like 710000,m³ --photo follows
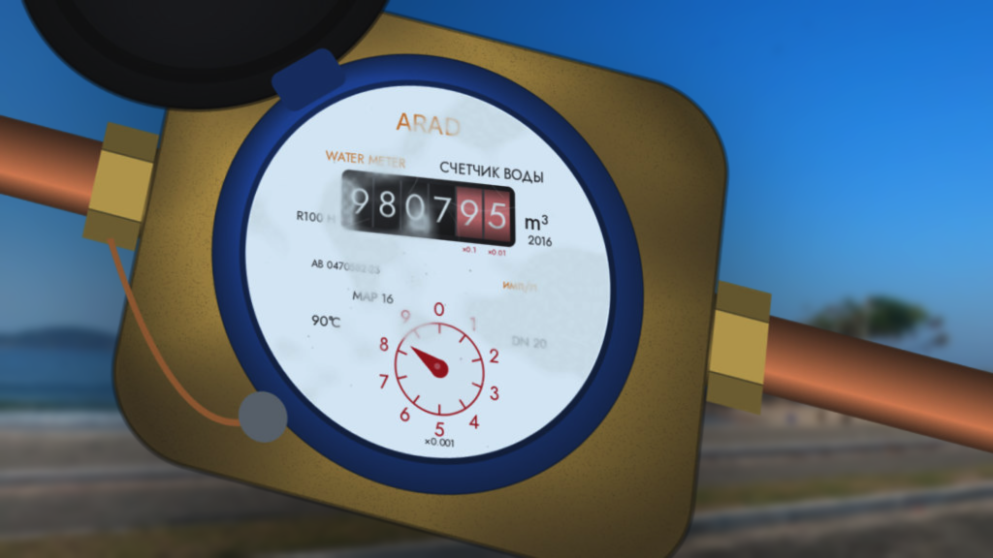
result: 9807.958,m³
